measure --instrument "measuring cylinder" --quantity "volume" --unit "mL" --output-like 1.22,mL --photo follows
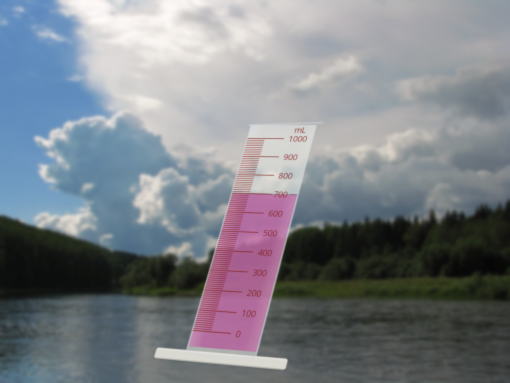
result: 700,mL
